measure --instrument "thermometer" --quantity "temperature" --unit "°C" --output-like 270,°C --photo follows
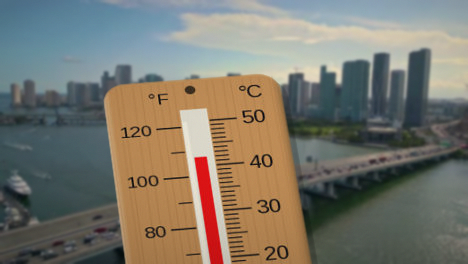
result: 42,°C
